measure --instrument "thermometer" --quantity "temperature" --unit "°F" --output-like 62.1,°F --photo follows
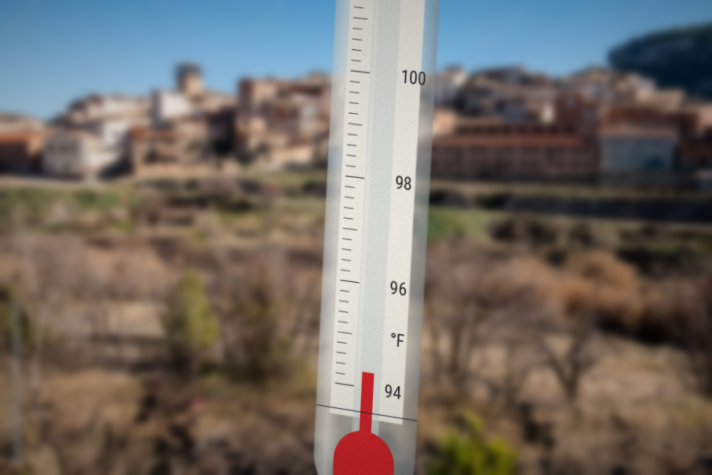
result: 94.3,°F
